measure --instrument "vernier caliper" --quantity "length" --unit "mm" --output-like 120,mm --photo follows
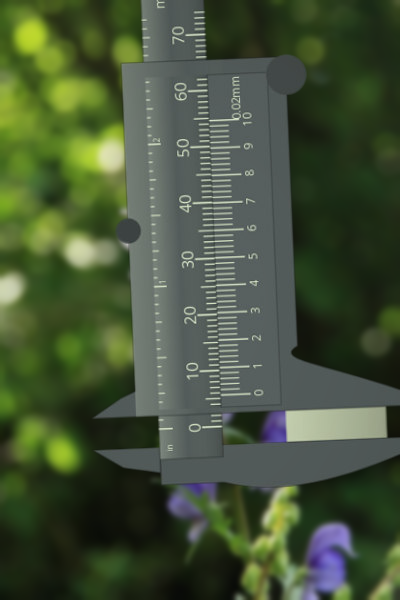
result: 5.6,mm
